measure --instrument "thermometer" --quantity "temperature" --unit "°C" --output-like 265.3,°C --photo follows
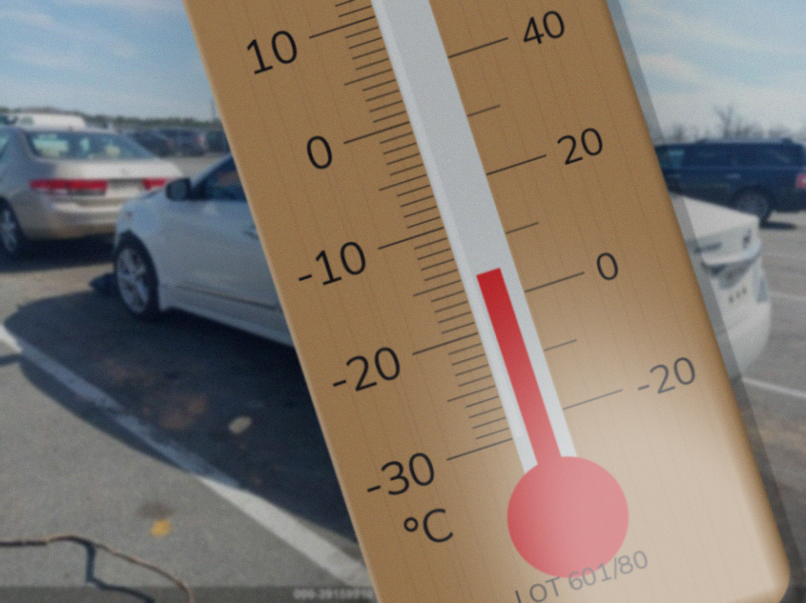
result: -15,°C
